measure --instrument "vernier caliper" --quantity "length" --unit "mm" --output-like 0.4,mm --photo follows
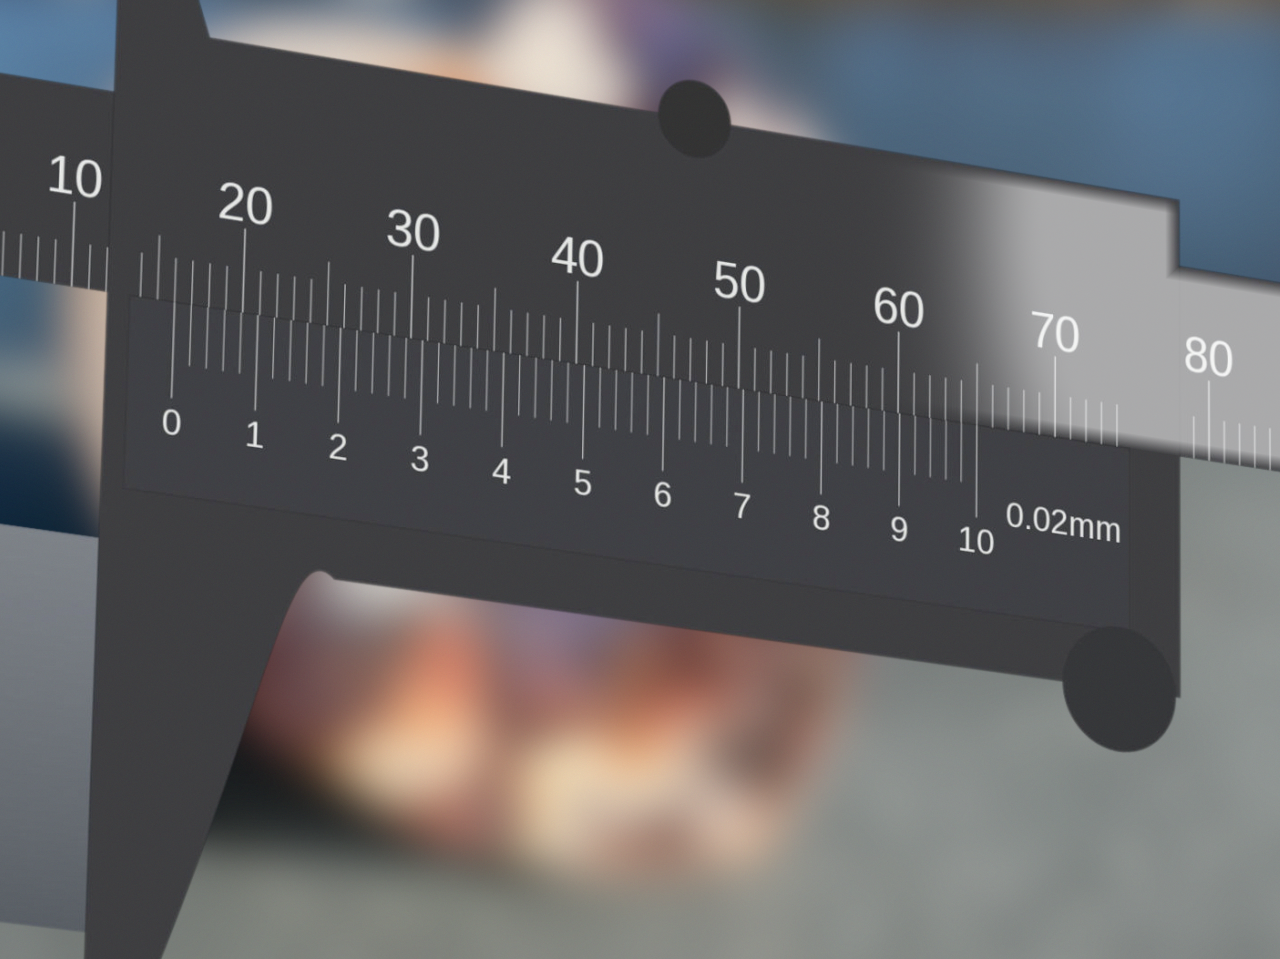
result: 16.0,mm
